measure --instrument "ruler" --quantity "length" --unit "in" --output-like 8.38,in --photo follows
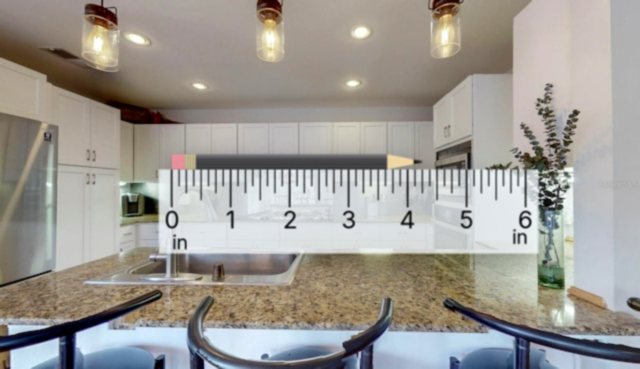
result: 4.25,in
